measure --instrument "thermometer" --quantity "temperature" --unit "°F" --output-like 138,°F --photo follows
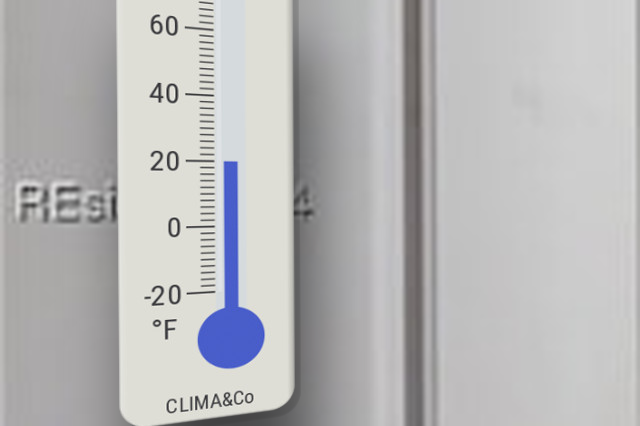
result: 20,°F
